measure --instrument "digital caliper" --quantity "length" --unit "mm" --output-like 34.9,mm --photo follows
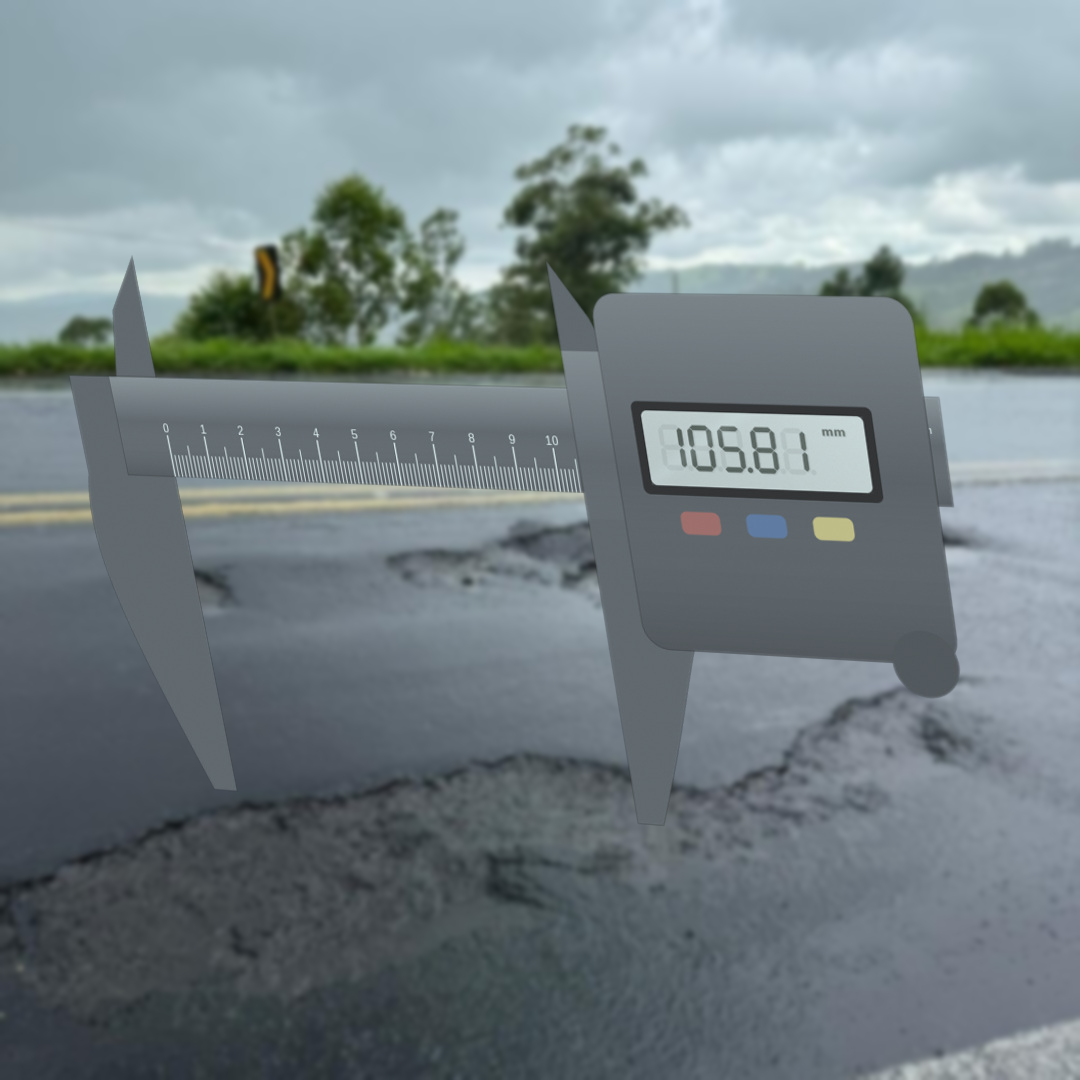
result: 105.81,mm
